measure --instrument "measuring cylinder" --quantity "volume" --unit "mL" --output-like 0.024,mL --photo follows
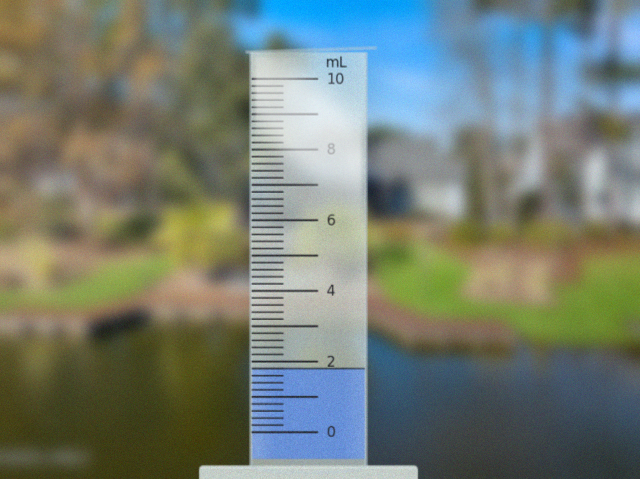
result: 1.8,mL
